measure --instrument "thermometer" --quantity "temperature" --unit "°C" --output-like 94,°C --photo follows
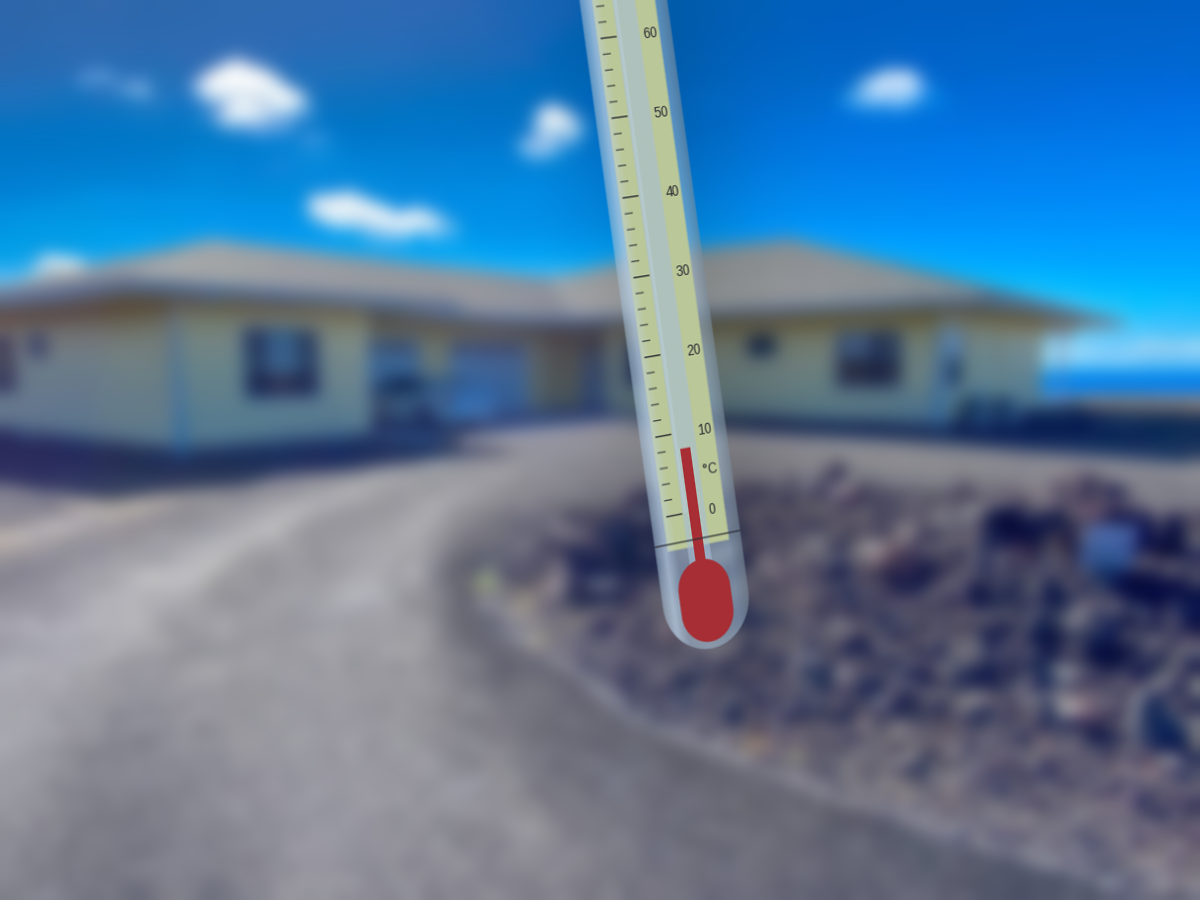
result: 8,°C
